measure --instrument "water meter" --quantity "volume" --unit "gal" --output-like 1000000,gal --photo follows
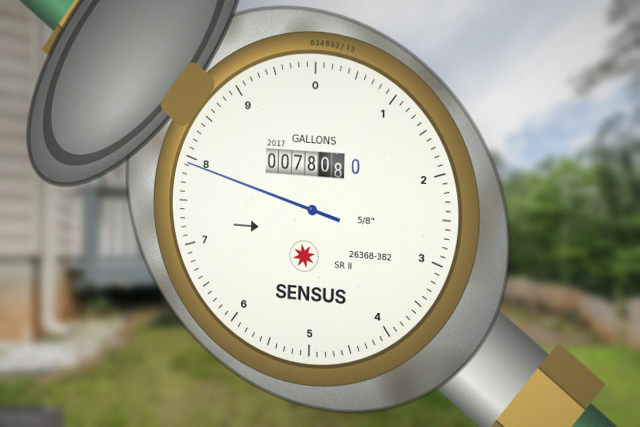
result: 78077.9,gal
